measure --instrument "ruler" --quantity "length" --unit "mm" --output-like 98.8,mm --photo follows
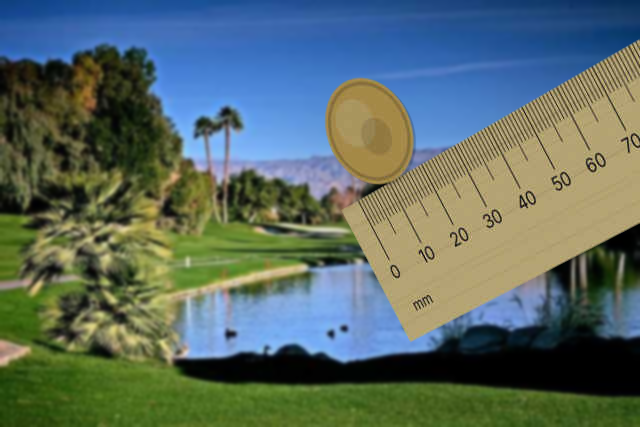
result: 23,mm
